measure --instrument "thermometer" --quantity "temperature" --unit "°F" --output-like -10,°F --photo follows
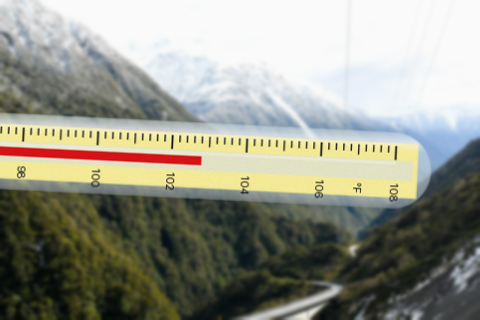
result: 102.8,°F
